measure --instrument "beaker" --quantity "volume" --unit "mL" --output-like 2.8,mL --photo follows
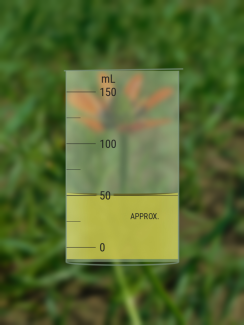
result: 50,mL
